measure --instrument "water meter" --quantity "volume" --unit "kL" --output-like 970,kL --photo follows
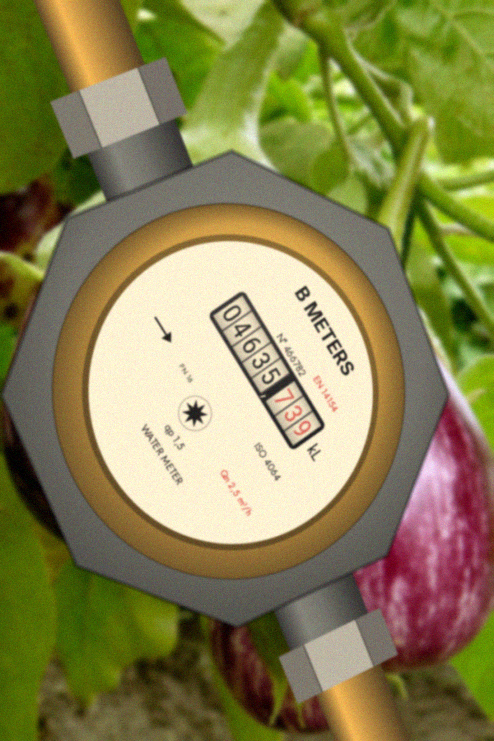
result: 4635.739,kL
